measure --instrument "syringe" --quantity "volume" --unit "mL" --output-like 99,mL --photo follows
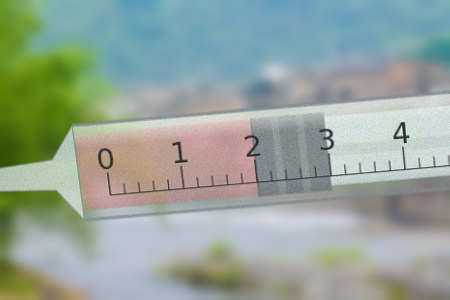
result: 2,mL
